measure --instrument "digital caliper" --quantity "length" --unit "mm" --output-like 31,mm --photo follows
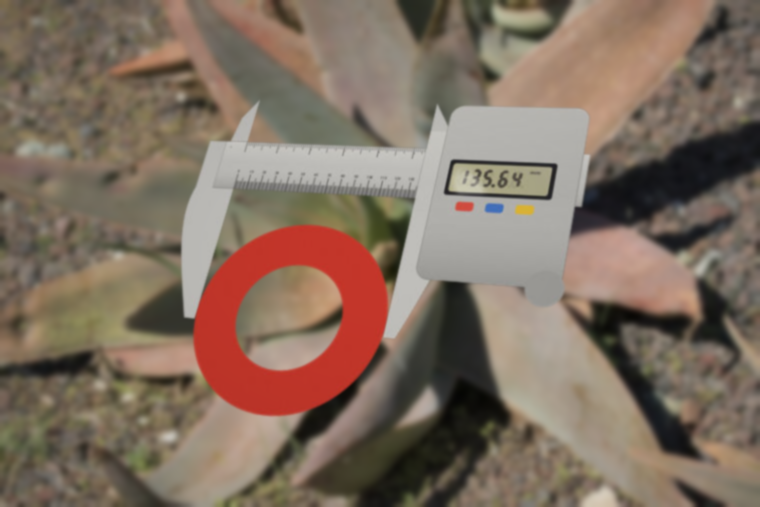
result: 135.64,mm
